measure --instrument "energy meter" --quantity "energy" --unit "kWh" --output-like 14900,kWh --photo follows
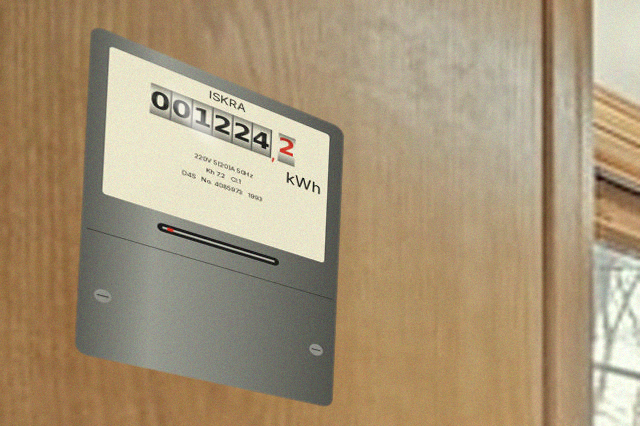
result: 1224.2,kWh
